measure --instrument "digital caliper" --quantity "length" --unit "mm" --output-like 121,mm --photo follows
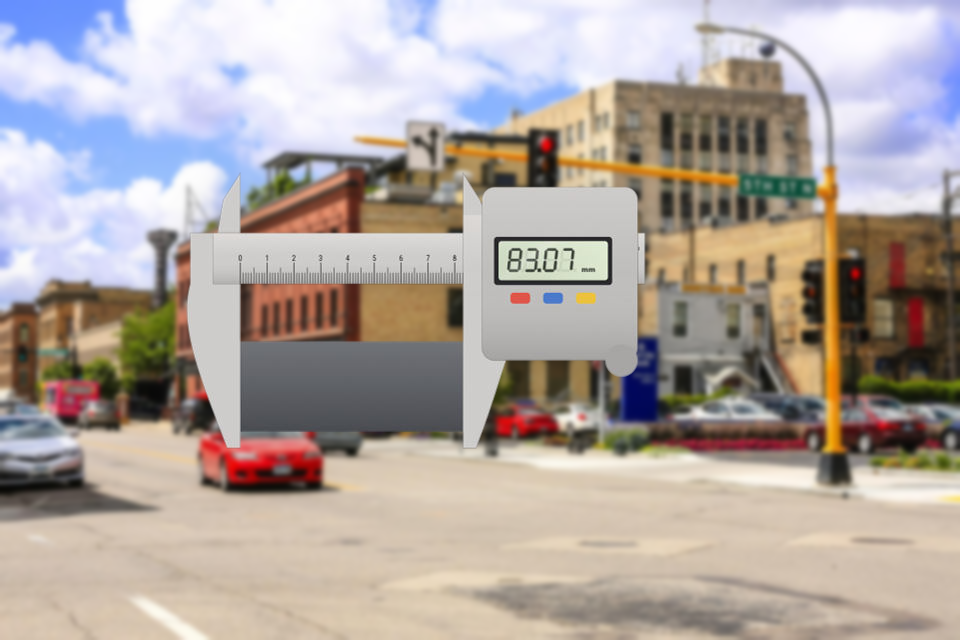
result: 83.07,mm
